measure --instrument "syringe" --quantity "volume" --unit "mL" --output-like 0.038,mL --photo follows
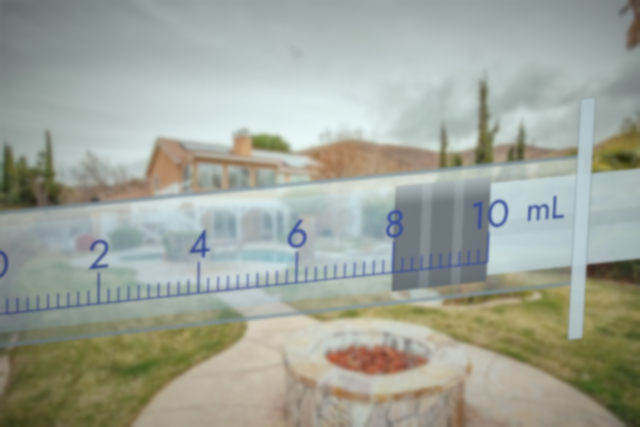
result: 8,mL
